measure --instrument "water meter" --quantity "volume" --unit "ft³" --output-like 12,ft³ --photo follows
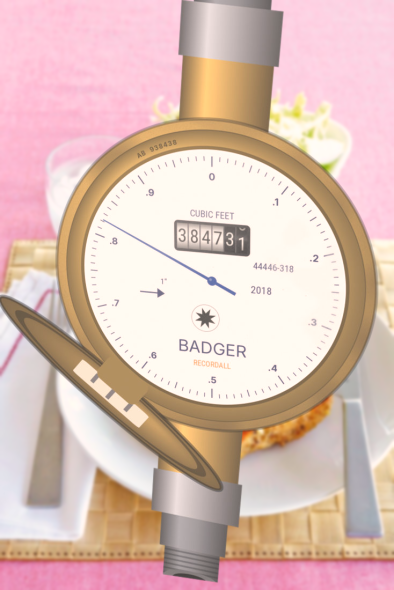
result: 384730.82,ft³
